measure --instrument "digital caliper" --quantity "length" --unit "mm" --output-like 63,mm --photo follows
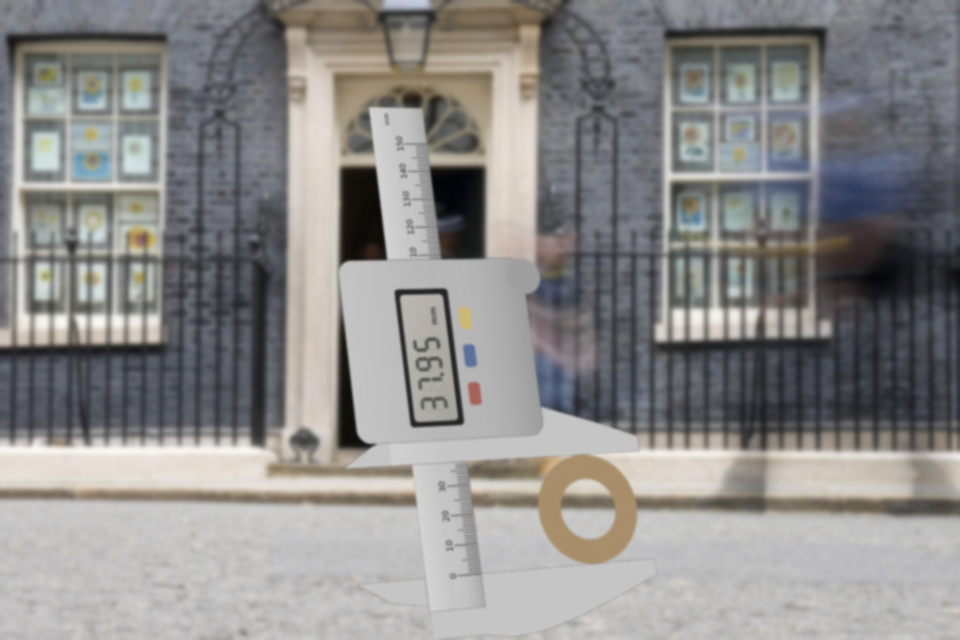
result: 37.95,mm
